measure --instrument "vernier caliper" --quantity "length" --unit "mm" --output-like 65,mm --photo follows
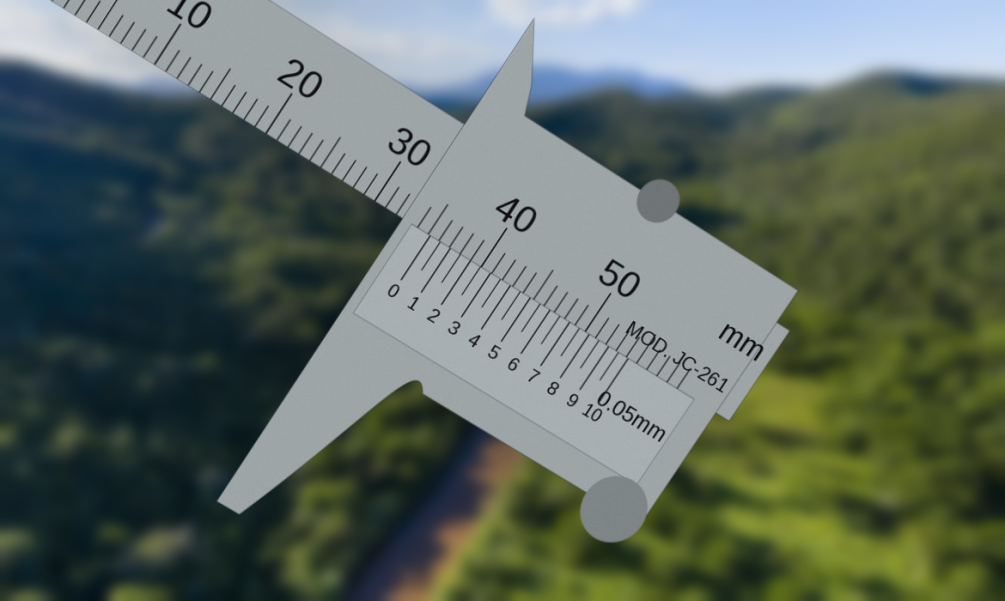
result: 35.2,mm
